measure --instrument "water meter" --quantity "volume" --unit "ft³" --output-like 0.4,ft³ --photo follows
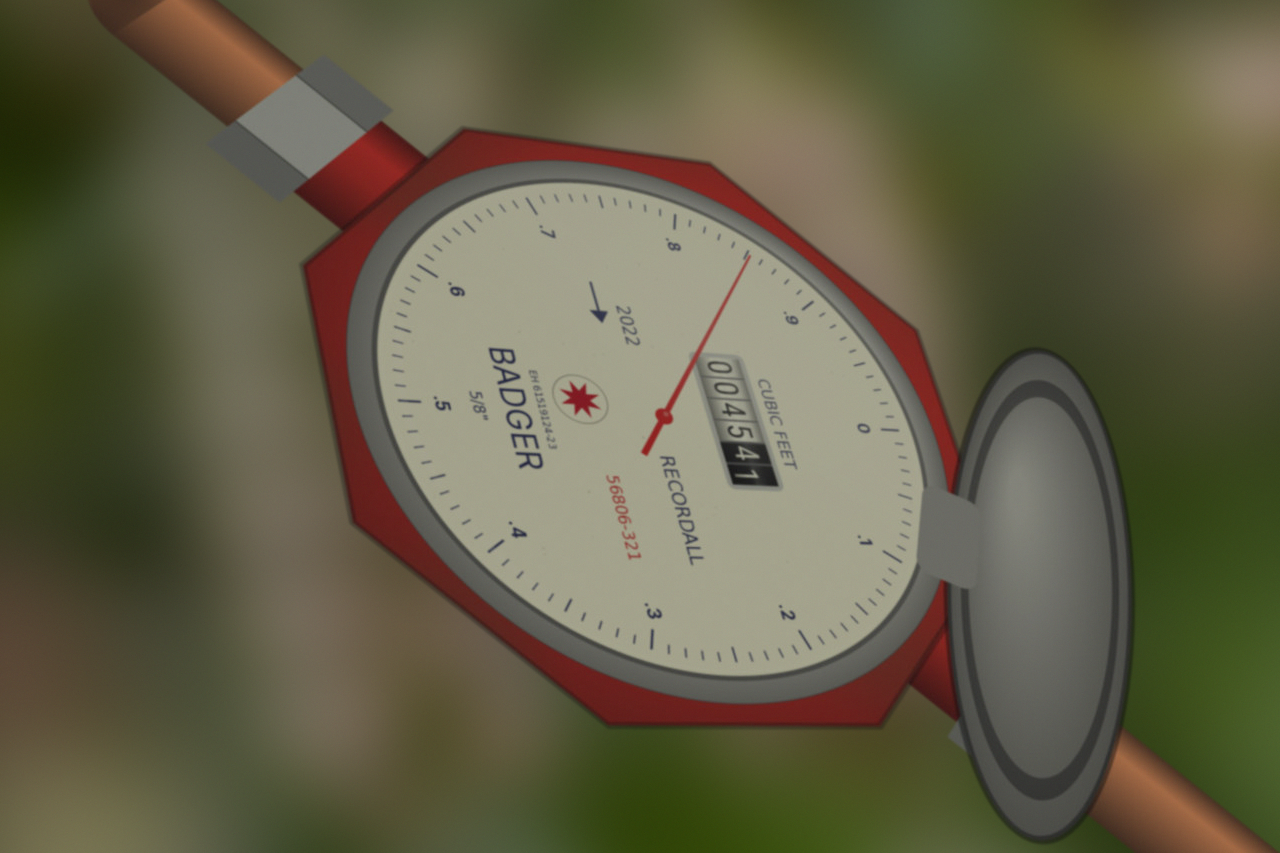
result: 4540.85,ft³
